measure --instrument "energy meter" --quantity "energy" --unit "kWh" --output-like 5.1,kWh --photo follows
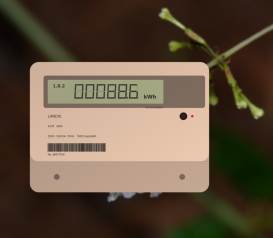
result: 88.6,kWh
